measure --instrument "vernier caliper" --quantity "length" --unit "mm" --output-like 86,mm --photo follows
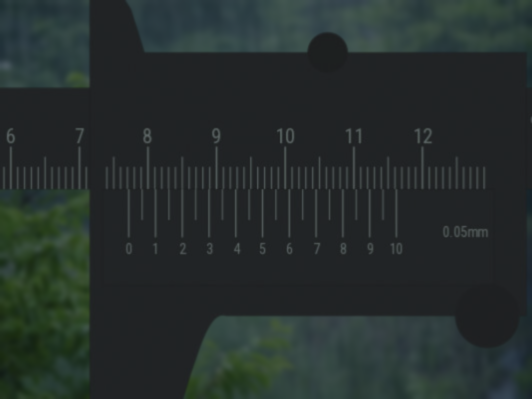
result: 77.2,mm
